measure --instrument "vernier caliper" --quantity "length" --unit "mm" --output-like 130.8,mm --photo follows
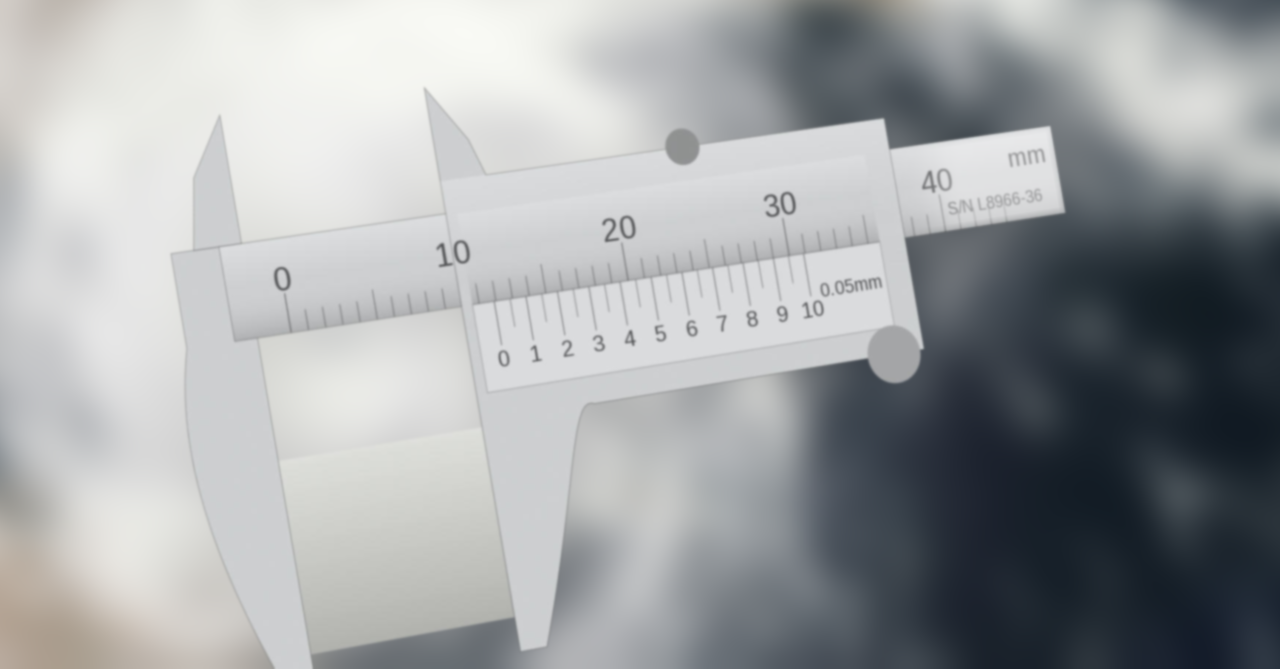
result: 11.9,mm
